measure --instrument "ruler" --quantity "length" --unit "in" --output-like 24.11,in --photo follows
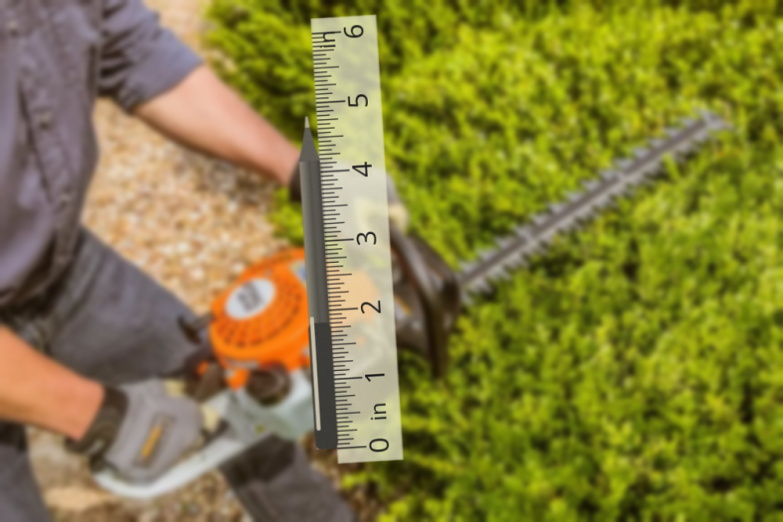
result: 4.8125,in
